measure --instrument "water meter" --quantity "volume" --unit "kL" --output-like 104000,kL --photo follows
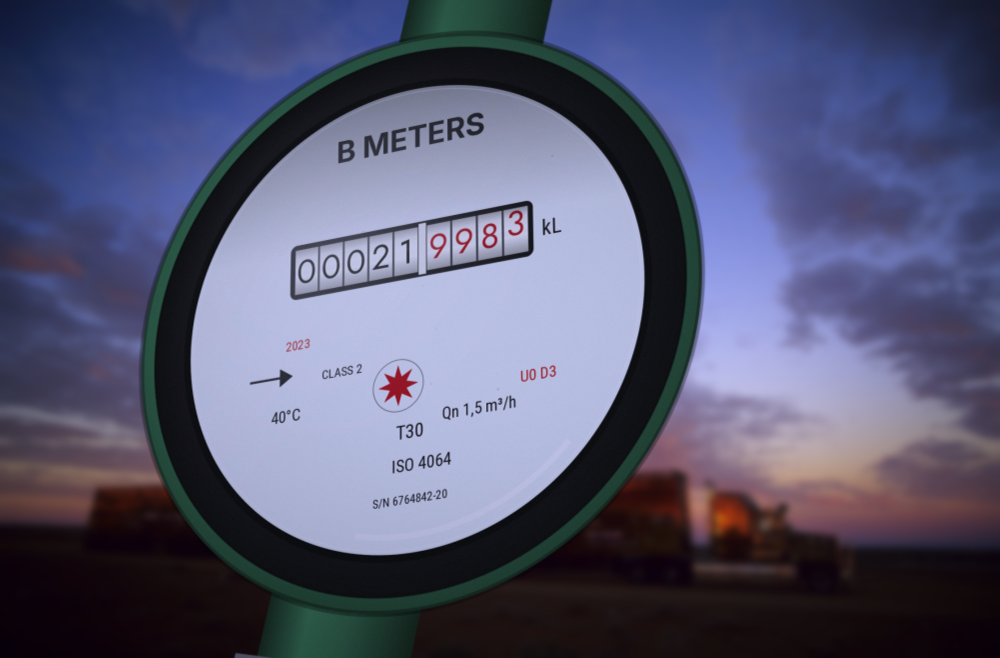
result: 21.9983,kL
